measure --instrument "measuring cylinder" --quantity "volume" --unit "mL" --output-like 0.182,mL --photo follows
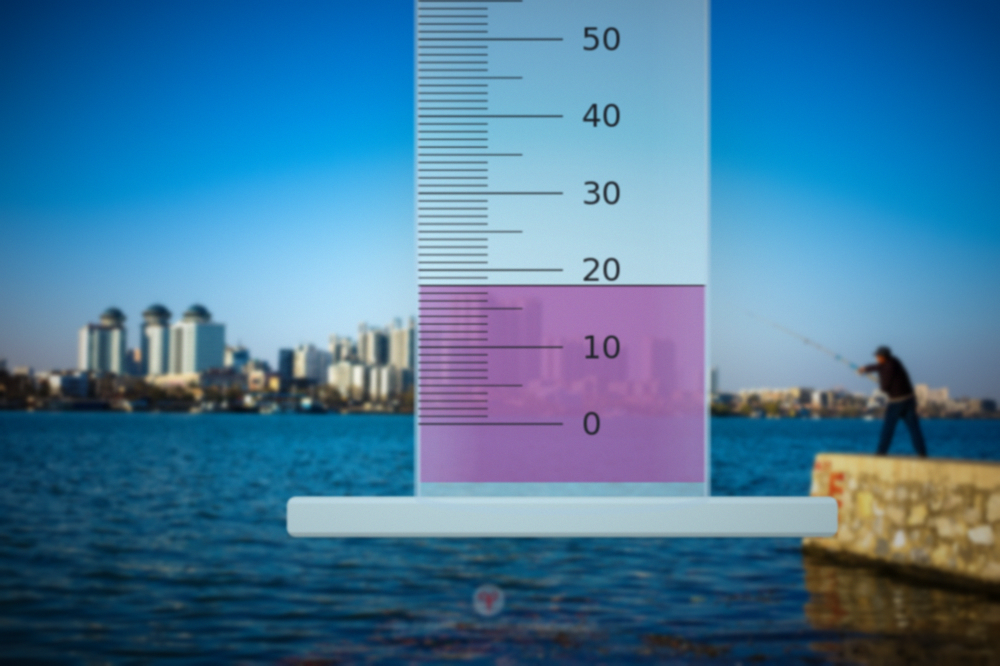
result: 18,mL
